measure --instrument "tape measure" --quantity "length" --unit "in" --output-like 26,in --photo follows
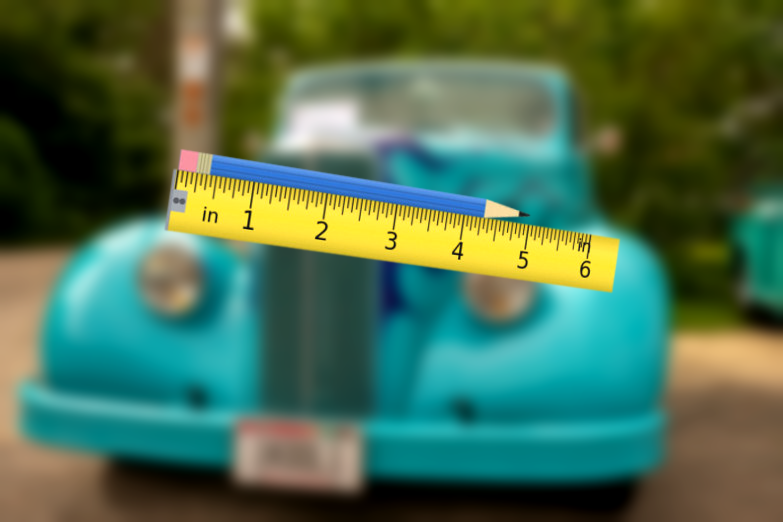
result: 5,in
